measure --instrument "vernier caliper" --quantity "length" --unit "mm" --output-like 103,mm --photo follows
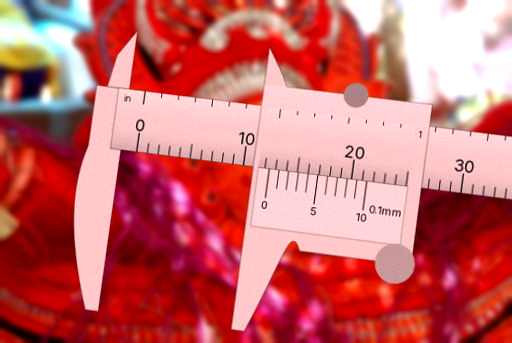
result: 12.4,mm
